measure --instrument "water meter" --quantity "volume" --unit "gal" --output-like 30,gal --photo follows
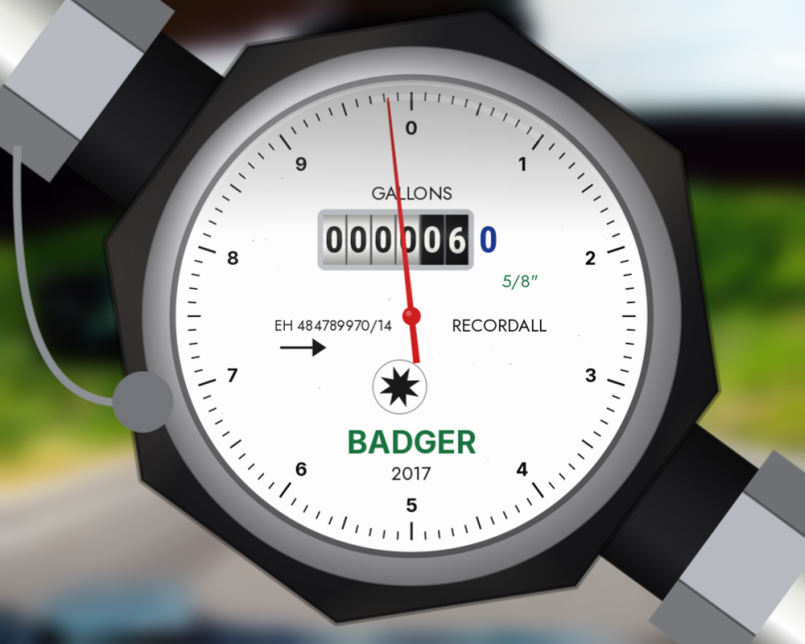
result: 59.8,gal
